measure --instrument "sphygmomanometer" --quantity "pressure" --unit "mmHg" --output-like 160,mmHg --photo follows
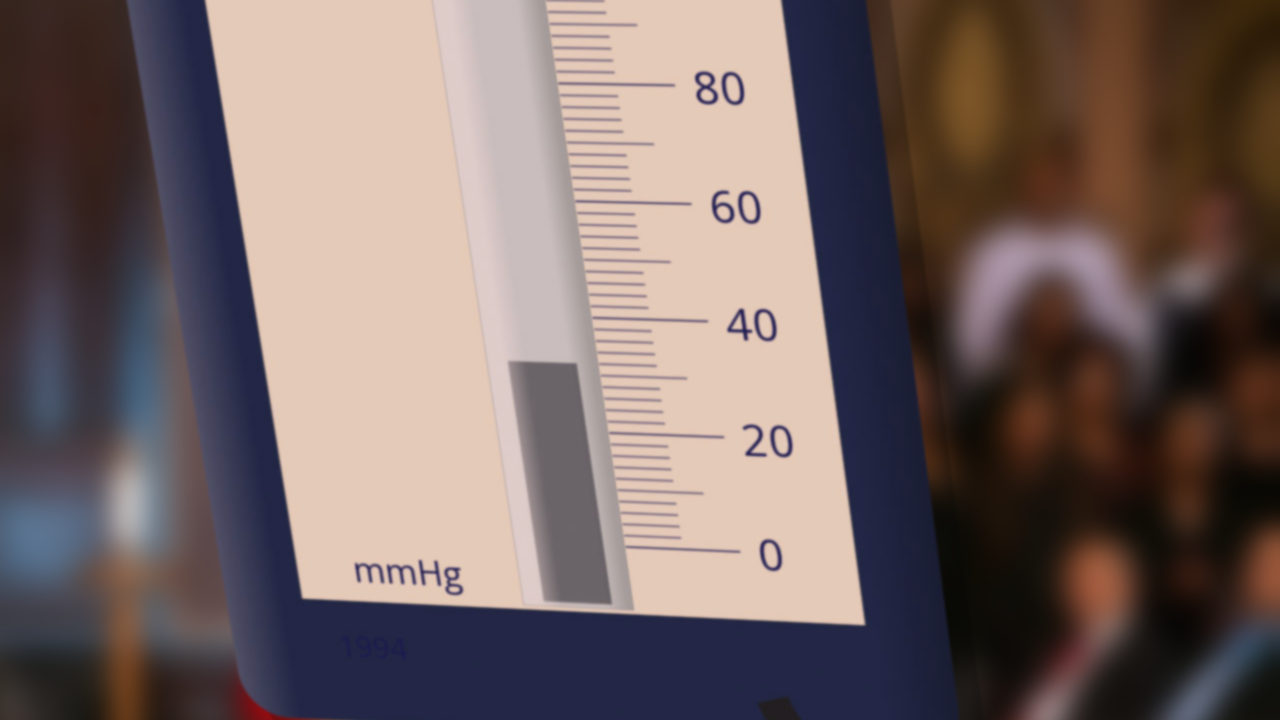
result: 32,mmHg
